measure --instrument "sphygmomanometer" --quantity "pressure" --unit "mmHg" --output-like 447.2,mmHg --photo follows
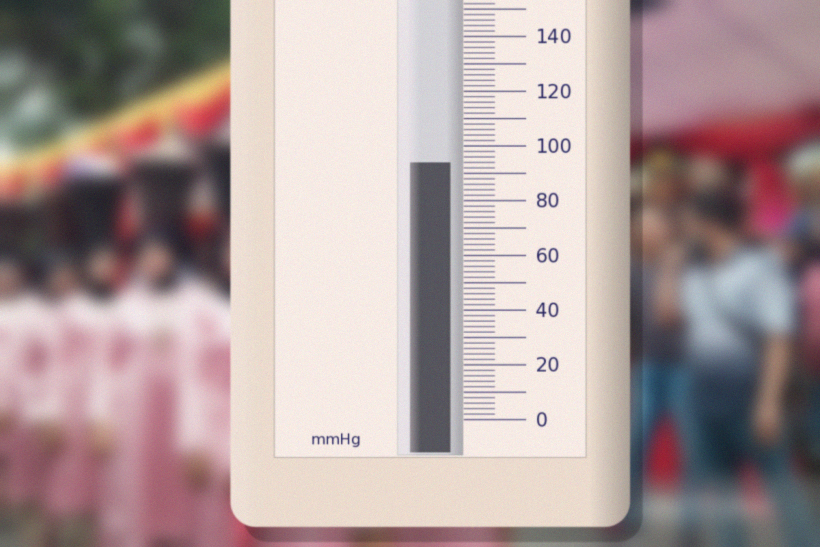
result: 94,mmHg
